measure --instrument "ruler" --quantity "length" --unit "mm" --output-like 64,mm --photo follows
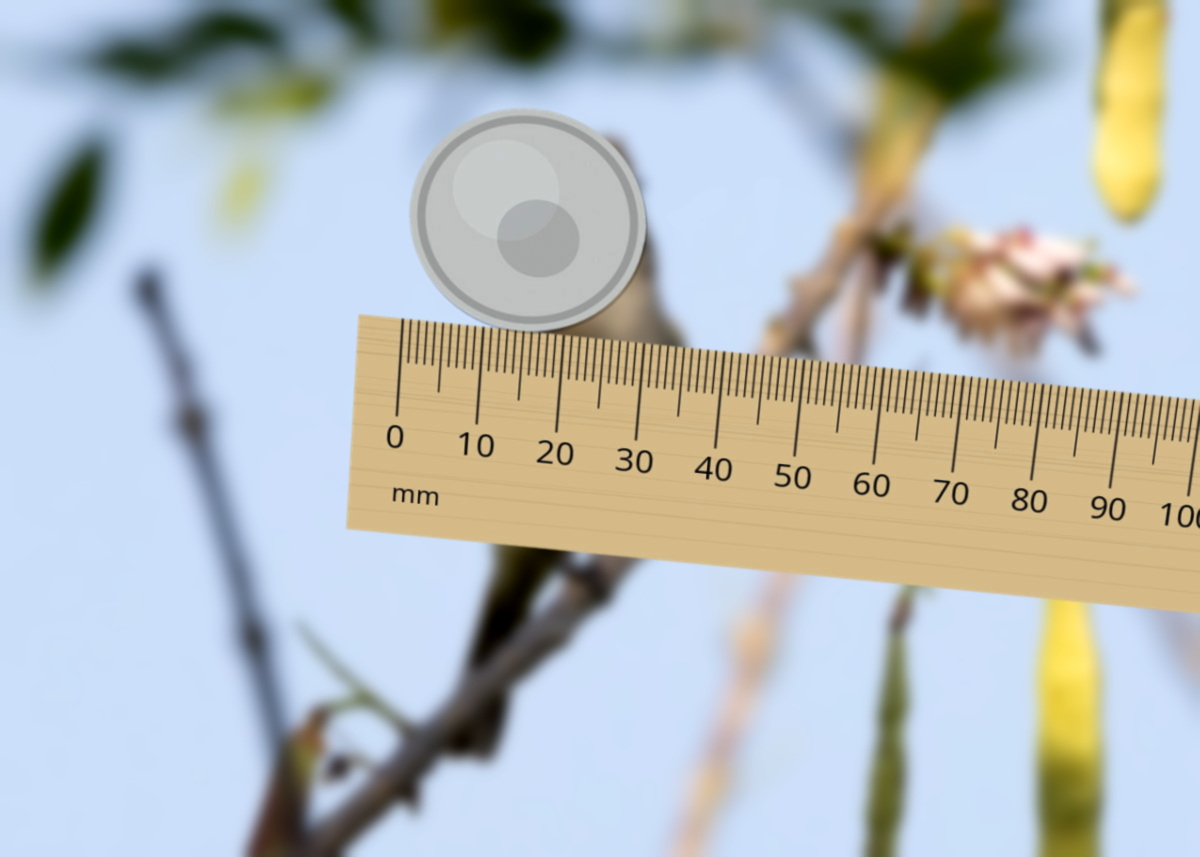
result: 29,mm
